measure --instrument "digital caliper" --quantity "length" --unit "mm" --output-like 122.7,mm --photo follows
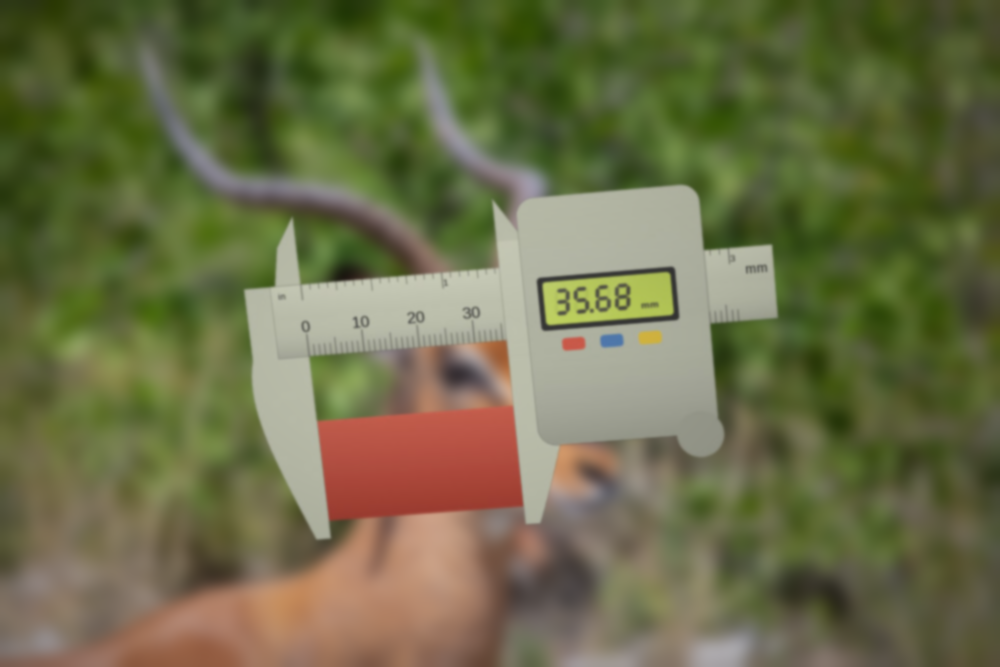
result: 35.68,mm
